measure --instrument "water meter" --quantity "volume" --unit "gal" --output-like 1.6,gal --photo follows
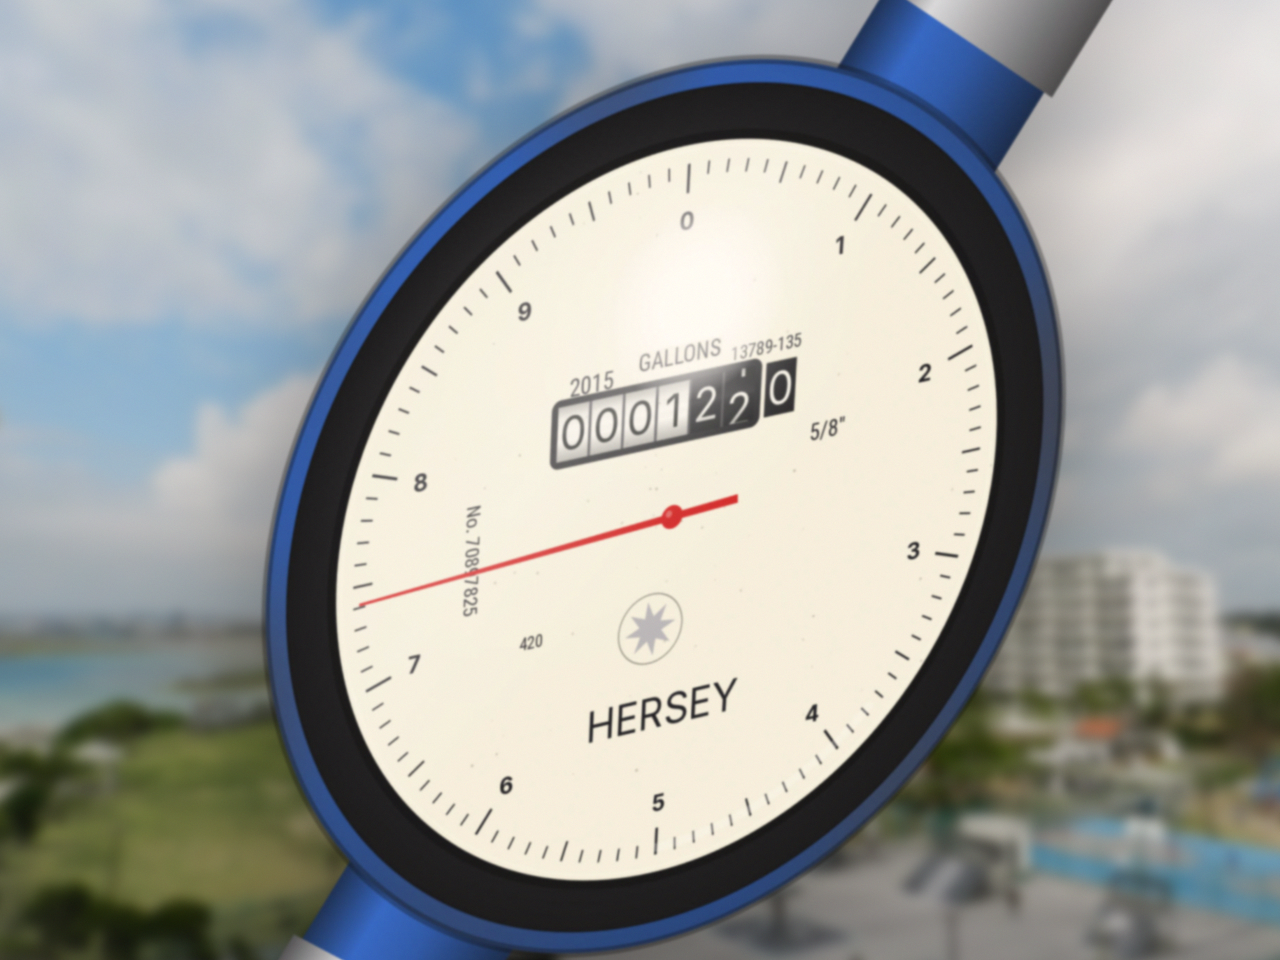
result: 1217.4,gal
